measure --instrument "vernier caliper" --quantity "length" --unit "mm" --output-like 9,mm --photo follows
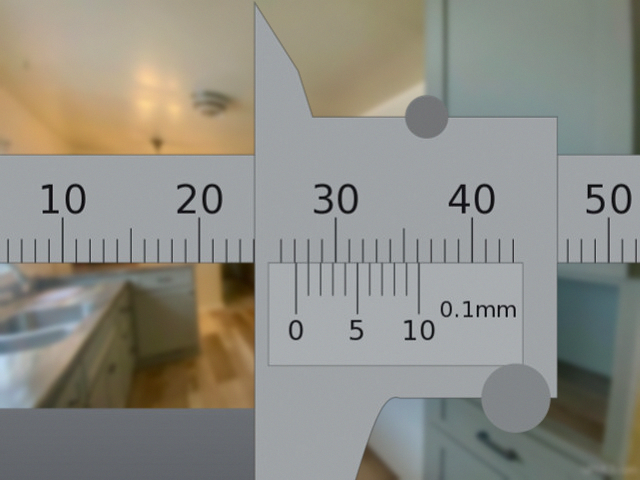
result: 27.1,mm
